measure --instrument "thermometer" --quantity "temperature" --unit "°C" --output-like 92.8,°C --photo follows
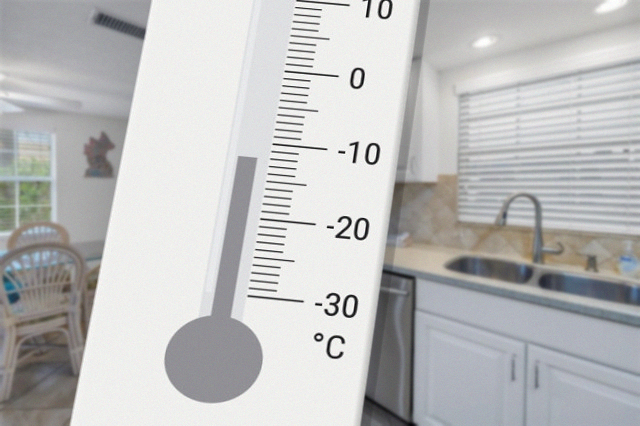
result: -12,°C
